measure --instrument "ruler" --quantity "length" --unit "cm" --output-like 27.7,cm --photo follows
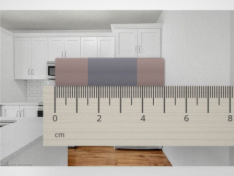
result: 5,cm
